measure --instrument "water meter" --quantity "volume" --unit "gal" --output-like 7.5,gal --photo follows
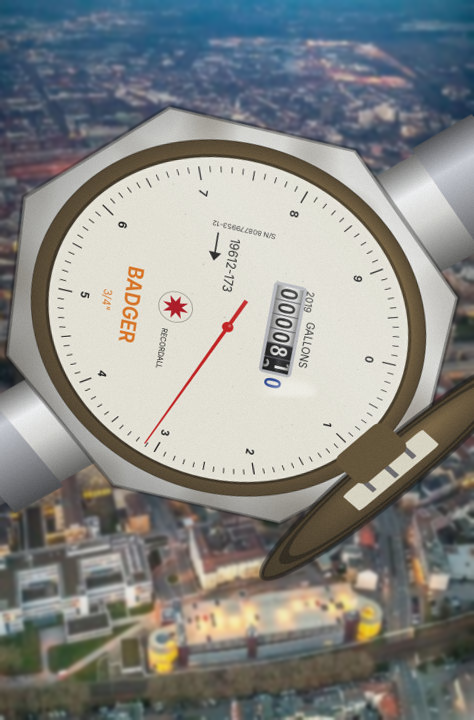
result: 813.1,gal
